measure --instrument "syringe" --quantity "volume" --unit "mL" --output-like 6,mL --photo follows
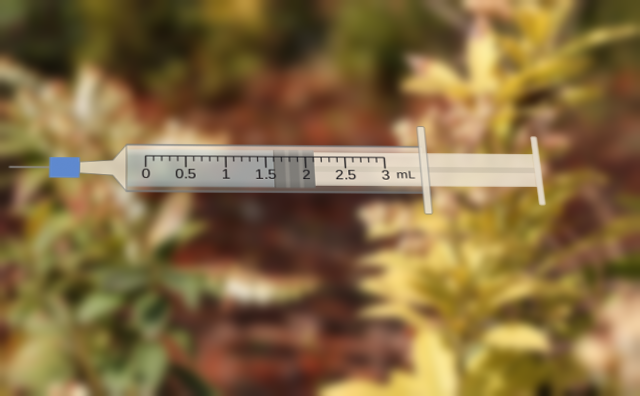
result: 1.6,mL
